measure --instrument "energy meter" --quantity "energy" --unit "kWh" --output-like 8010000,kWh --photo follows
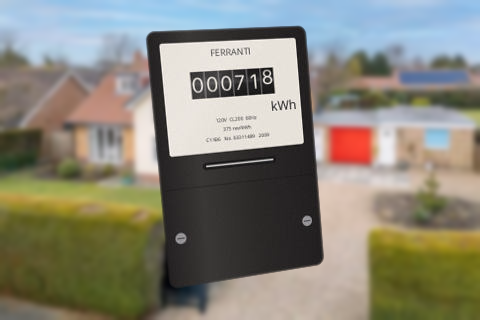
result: 718,kWh
